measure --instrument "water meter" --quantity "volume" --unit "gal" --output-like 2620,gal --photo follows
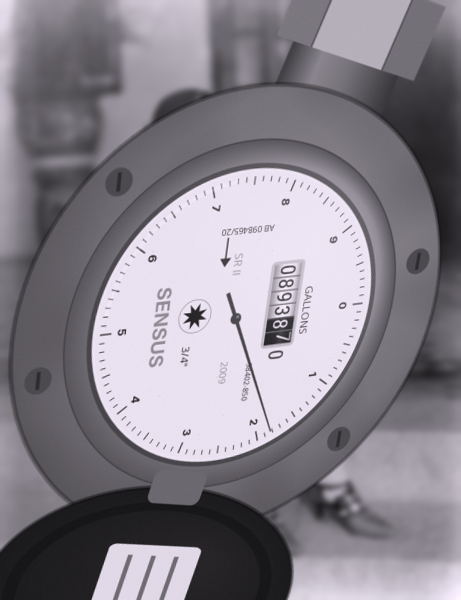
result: 893871.8,gal
